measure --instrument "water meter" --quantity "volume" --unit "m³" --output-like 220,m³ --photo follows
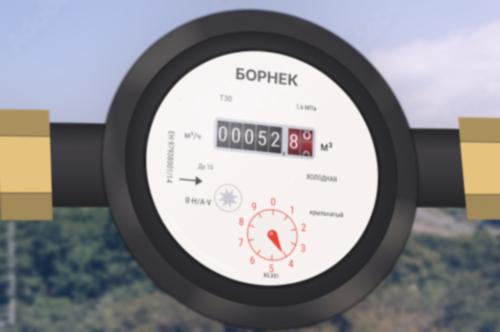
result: 52.884,m³
